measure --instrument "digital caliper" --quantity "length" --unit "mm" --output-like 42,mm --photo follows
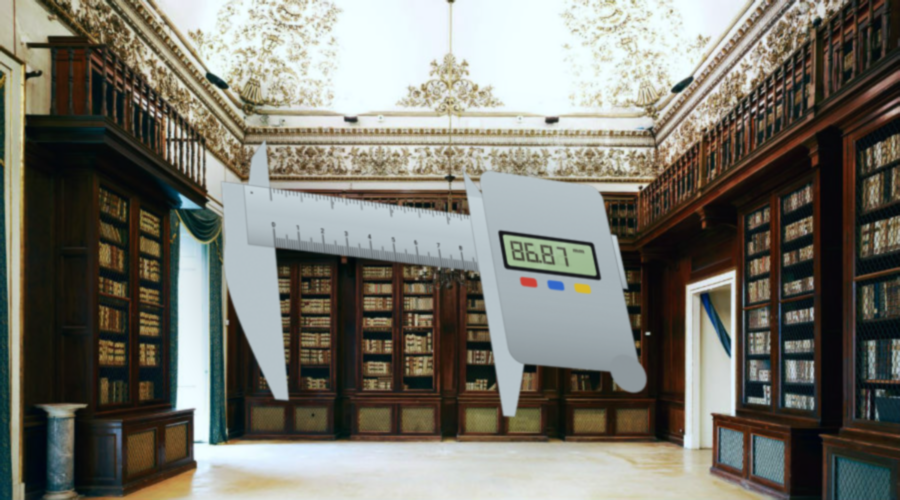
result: 86.87,mm
